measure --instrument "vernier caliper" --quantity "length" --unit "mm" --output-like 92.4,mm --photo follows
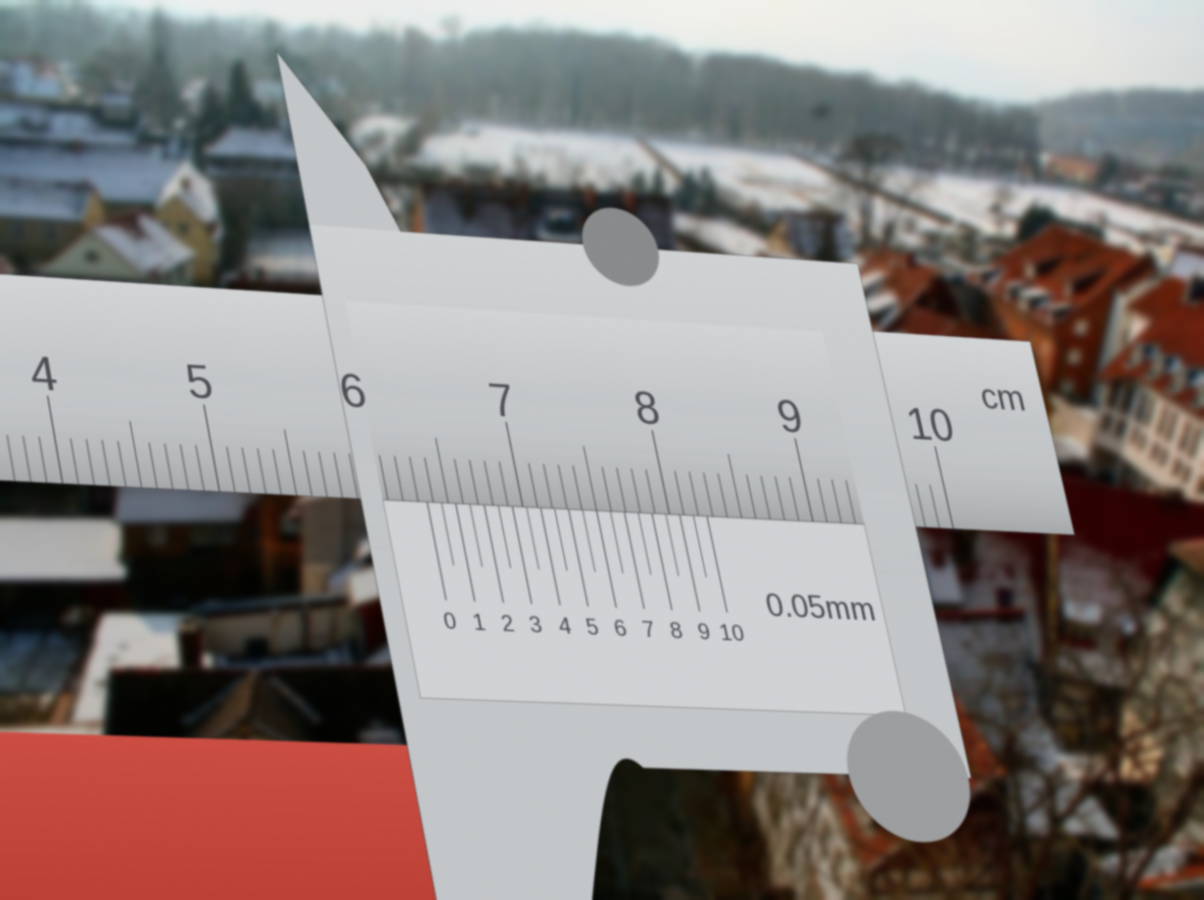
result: 63.6,mm
